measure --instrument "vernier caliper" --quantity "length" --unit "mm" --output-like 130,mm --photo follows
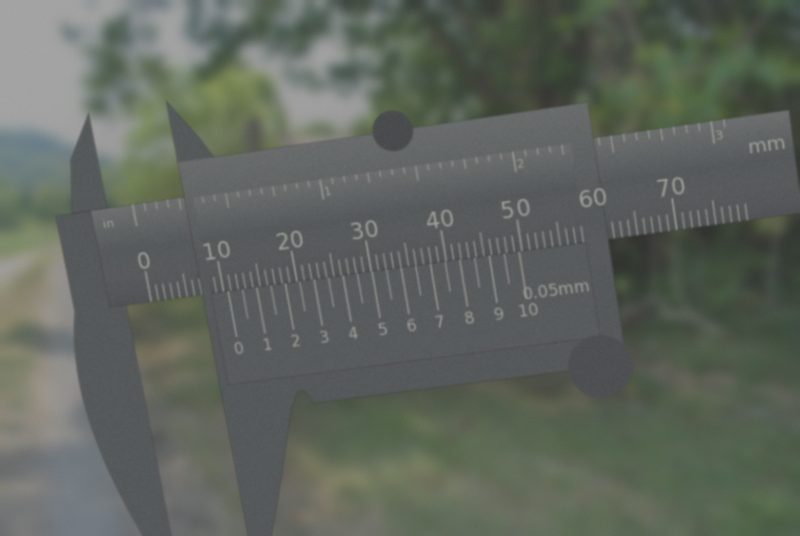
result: 10.6,mm
